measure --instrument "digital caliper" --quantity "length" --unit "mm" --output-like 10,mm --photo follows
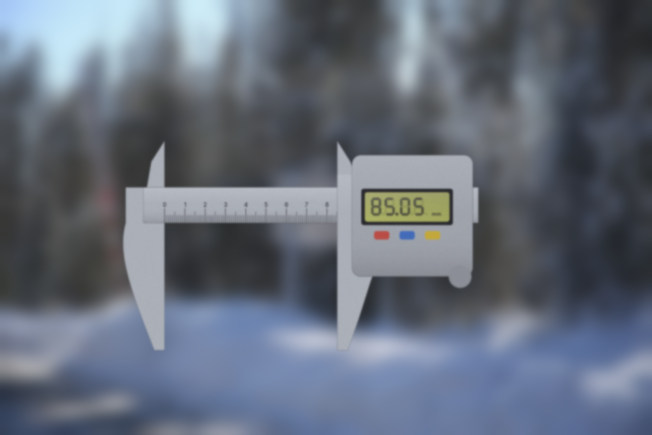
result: 85.05,mm
